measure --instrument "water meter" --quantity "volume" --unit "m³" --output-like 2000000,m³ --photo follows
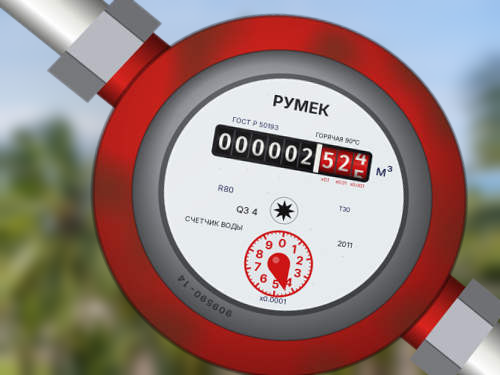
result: 2.5244,m³
